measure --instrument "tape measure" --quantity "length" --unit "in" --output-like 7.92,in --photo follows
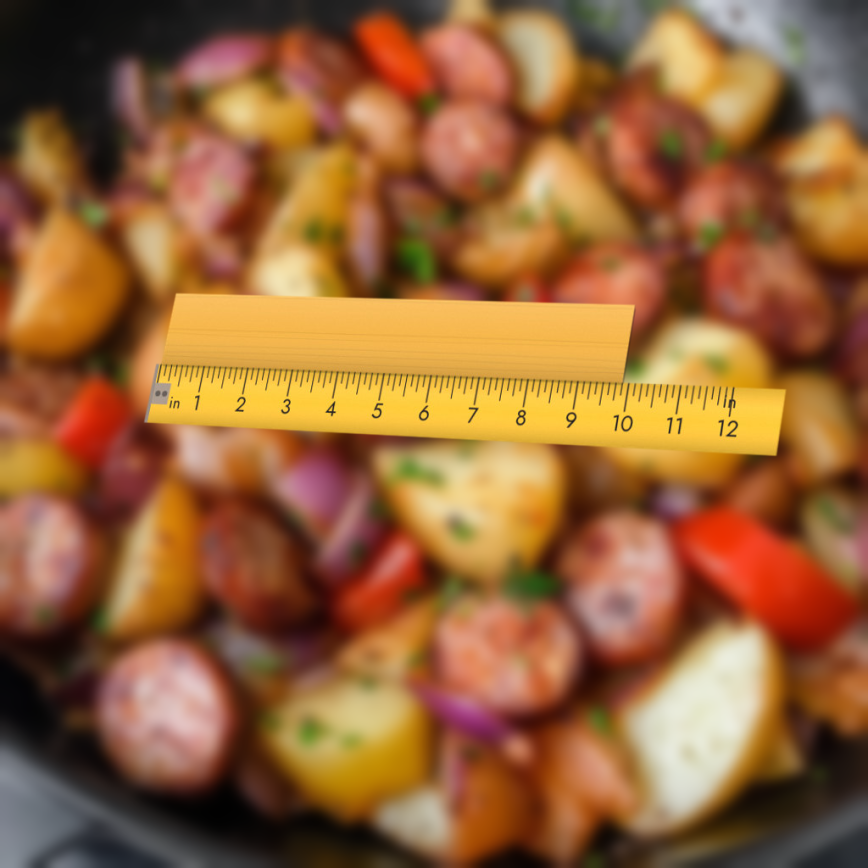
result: 9.875,in
